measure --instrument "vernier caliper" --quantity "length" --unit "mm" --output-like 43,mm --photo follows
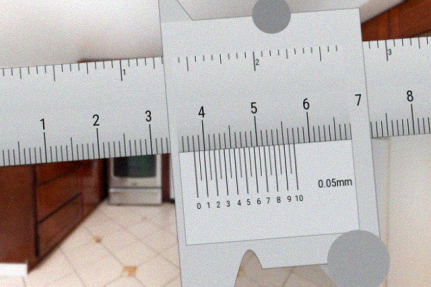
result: 38.0,mm
